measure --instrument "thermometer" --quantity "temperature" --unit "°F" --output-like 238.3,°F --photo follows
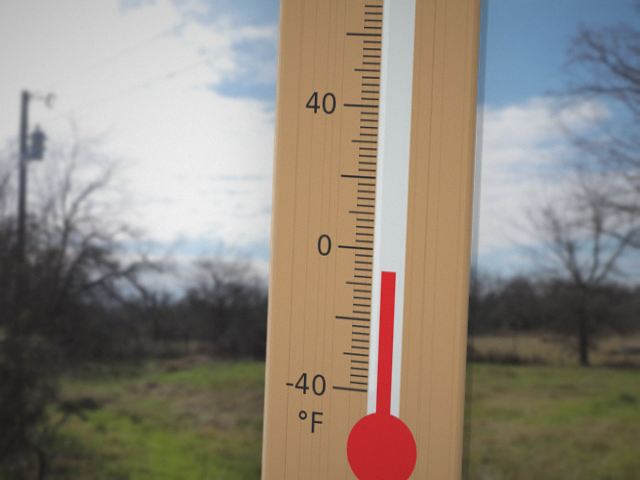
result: -6,°F
